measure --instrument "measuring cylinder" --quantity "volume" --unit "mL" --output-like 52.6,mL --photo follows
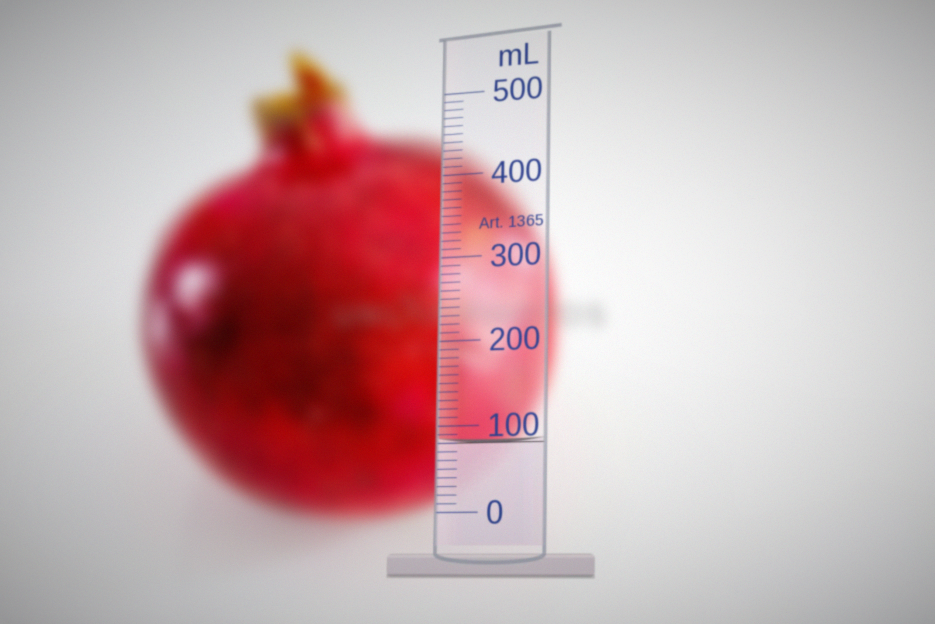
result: 80,mL
